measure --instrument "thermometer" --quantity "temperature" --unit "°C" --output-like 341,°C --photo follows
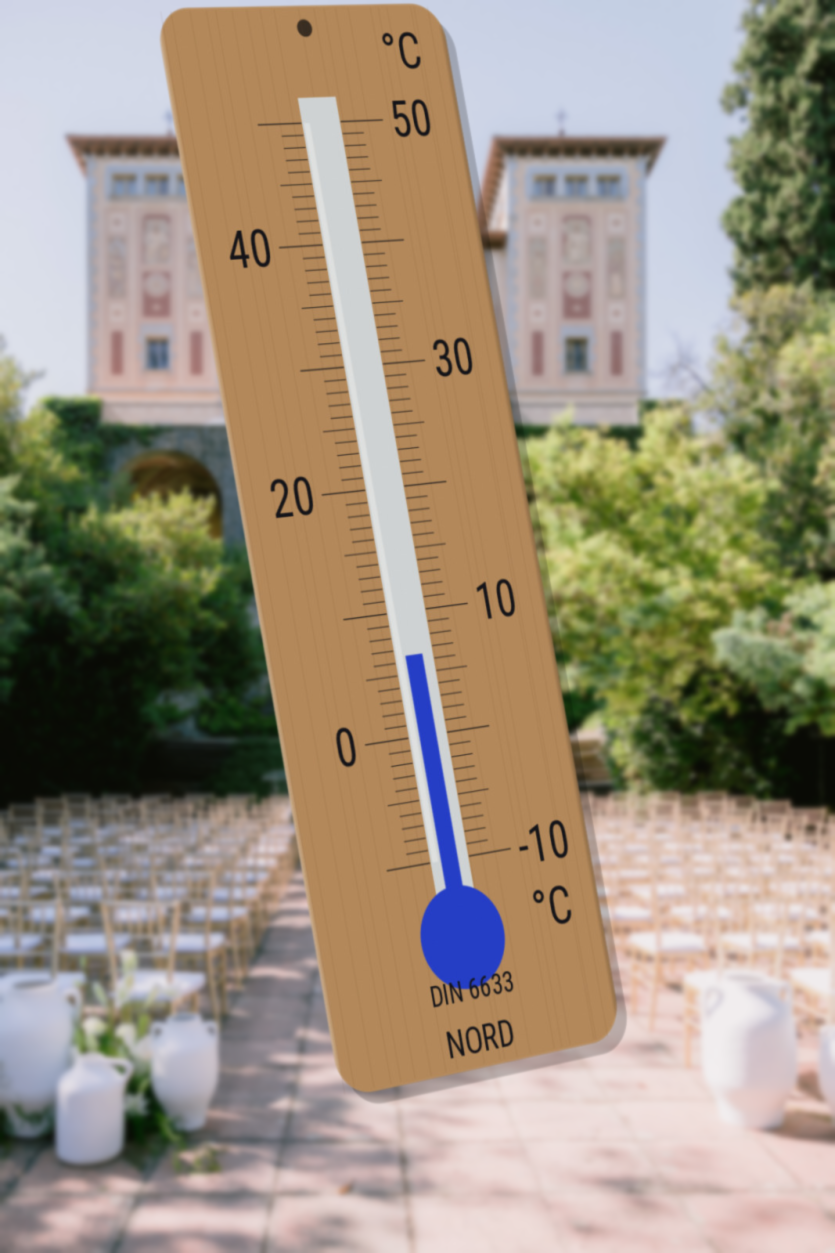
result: 6.5,°C
